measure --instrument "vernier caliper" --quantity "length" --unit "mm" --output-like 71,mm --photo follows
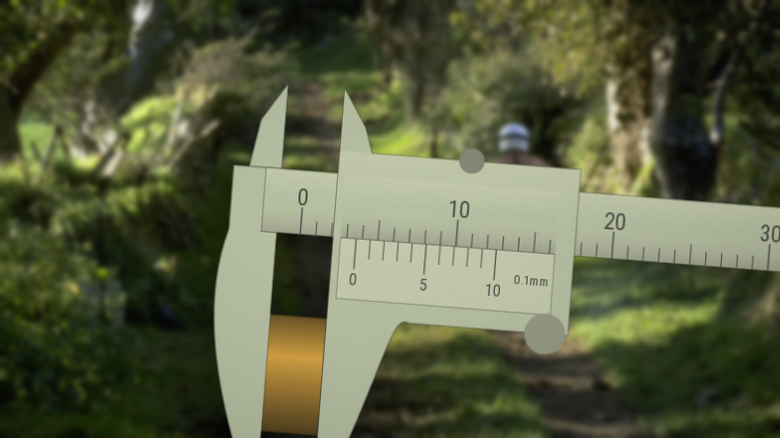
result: 3.6,mm
